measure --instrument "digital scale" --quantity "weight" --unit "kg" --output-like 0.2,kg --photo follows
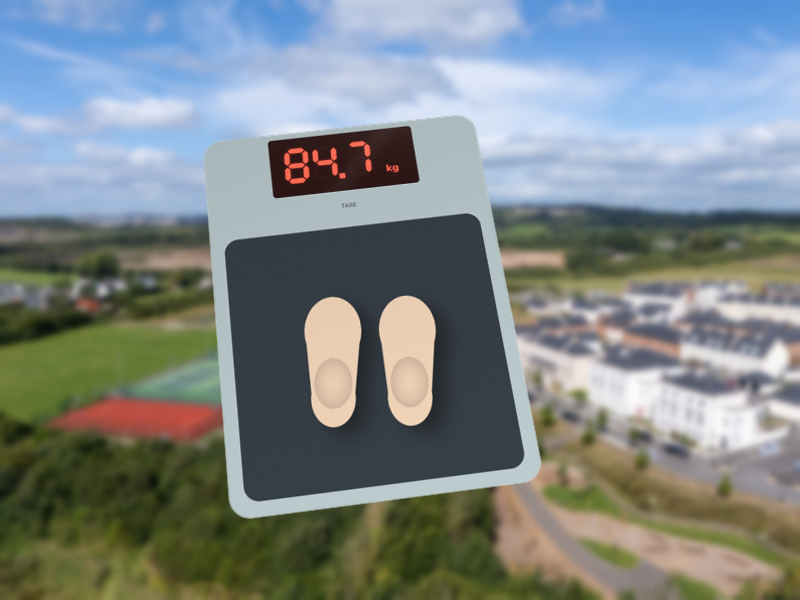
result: 84.7,kg
